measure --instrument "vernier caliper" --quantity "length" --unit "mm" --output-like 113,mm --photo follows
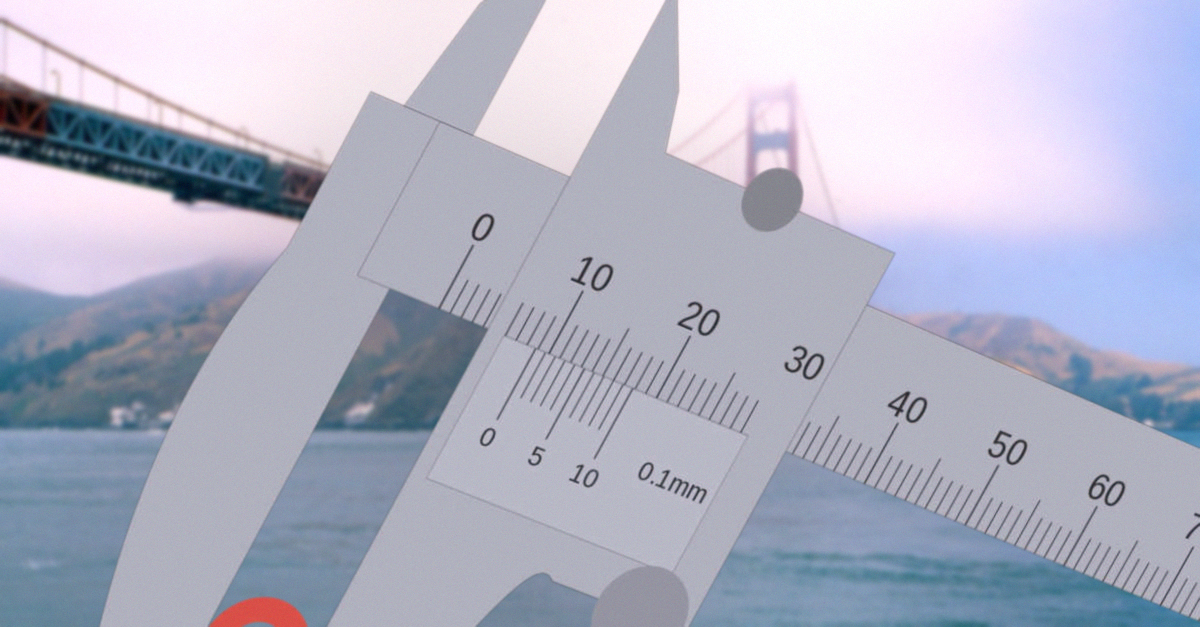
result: 8.8,mm
